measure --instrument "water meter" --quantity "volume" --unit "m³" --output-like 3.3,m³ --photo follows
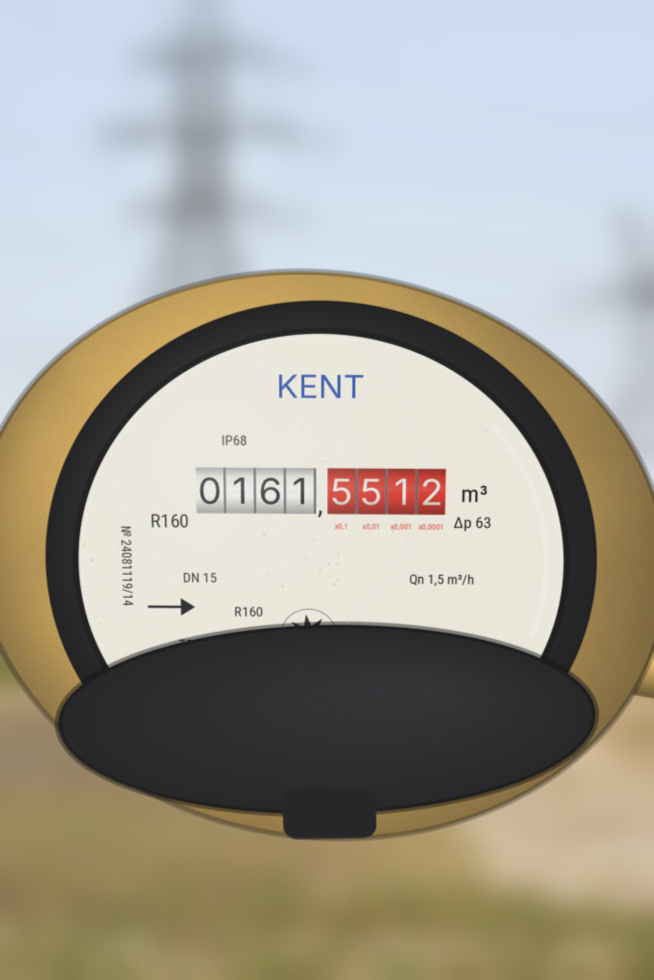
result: 161.5512,m³
